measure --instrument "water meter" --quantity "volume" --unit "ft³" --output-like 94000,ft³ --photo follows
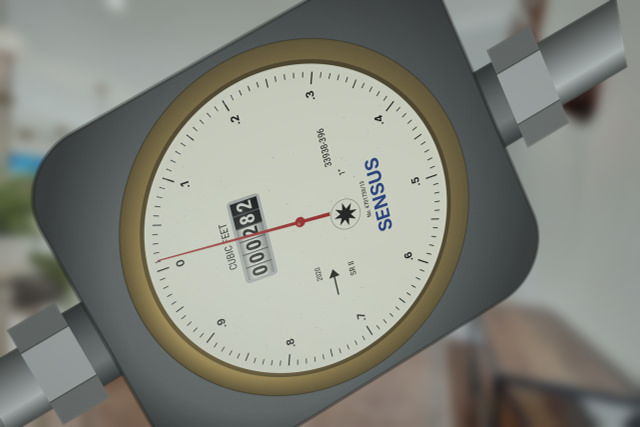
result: 282.01,ft³
